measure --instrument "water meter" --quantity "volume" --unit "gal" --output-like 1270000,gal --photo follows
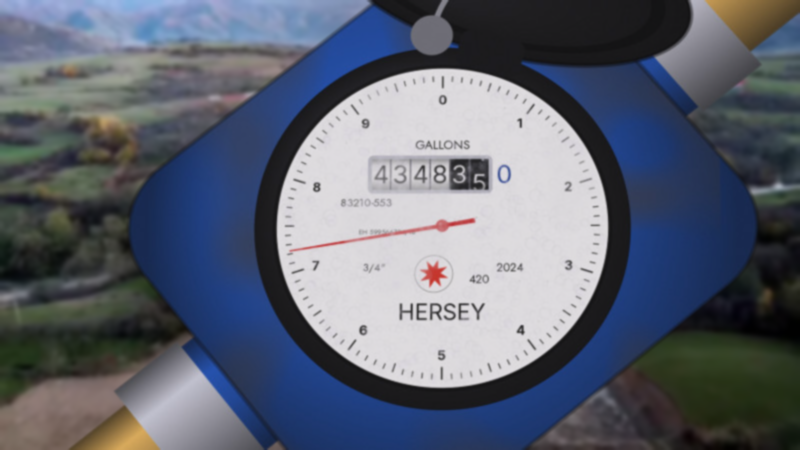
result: 4348347.2,gal
